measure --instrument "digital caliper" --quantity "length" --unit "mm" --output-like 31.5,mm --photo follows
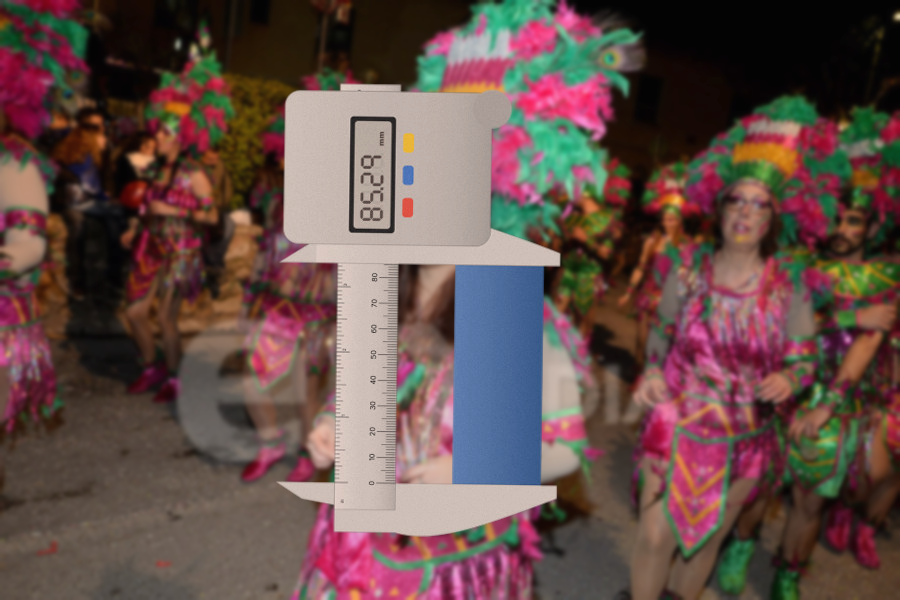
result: 85.29,mm
